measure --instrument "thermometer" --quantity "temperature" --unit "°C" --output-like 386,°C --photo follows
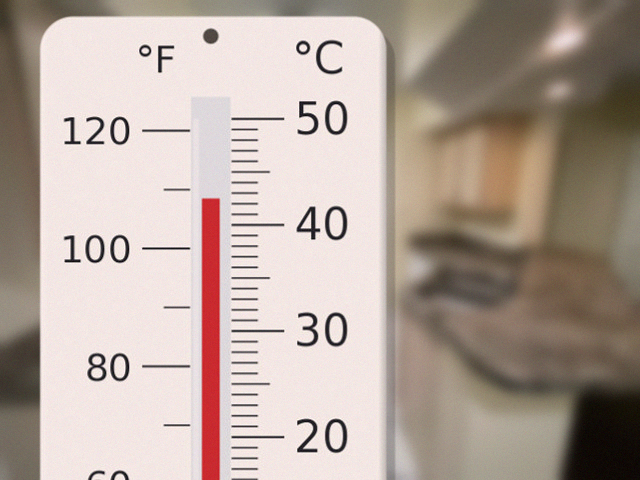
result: 42.5,°C
